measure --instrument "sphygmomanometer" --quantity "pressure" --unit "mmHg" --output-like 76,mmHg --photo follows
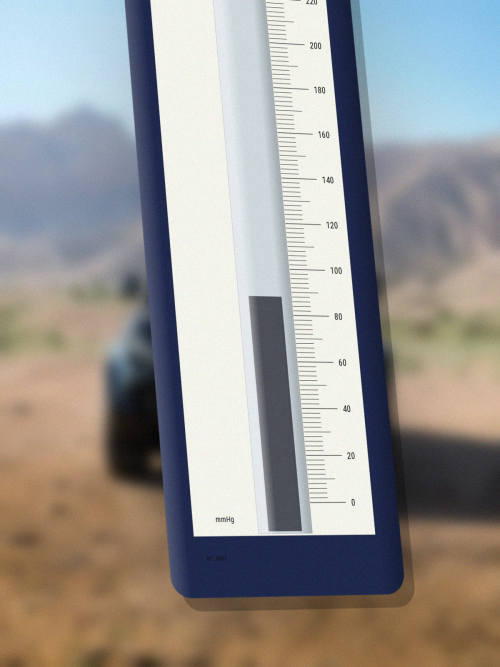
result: 88,mmHg
